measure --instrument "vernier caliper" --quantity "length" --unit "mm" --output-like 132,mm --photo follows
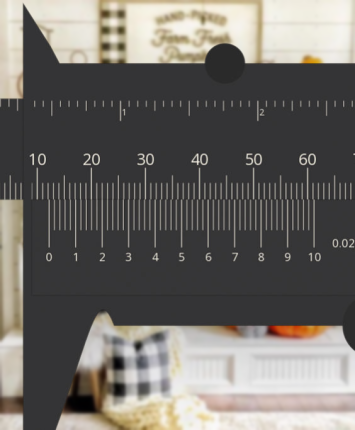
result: 12.2,mm
